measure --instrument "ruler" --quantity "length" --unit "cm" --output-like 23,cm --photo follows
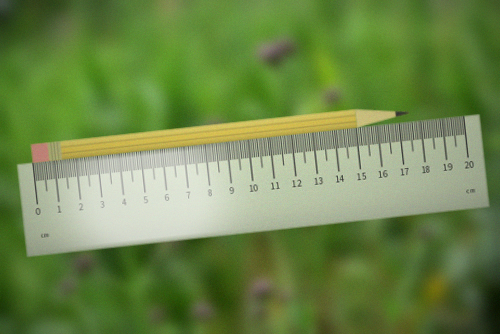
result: 17.5,cm
